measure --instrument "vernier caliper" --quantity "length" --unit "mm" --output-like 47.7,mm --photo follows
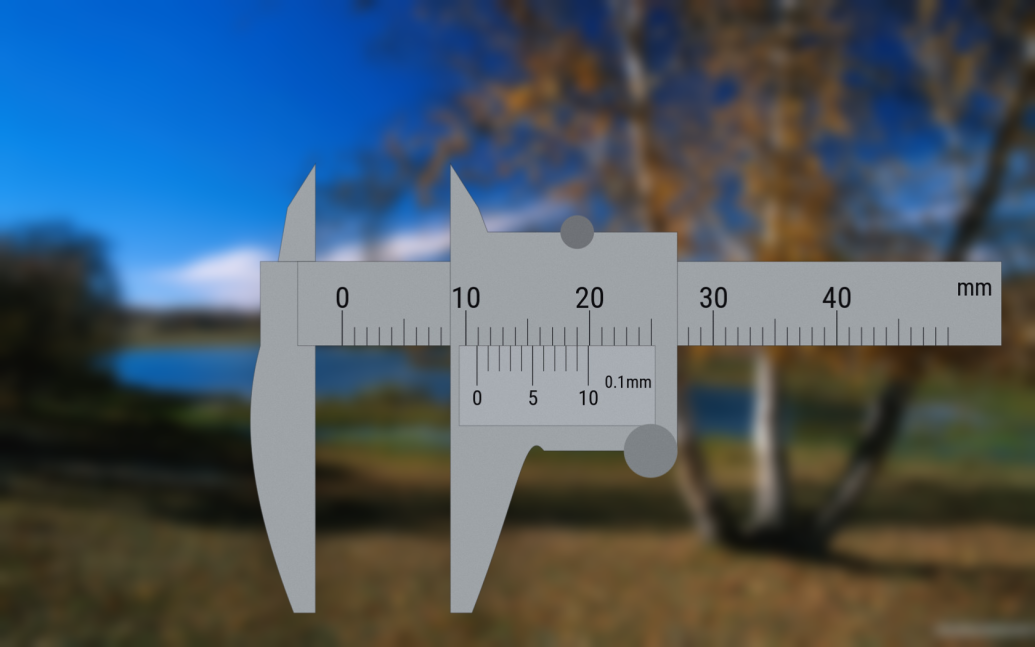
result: 10.9,mm
